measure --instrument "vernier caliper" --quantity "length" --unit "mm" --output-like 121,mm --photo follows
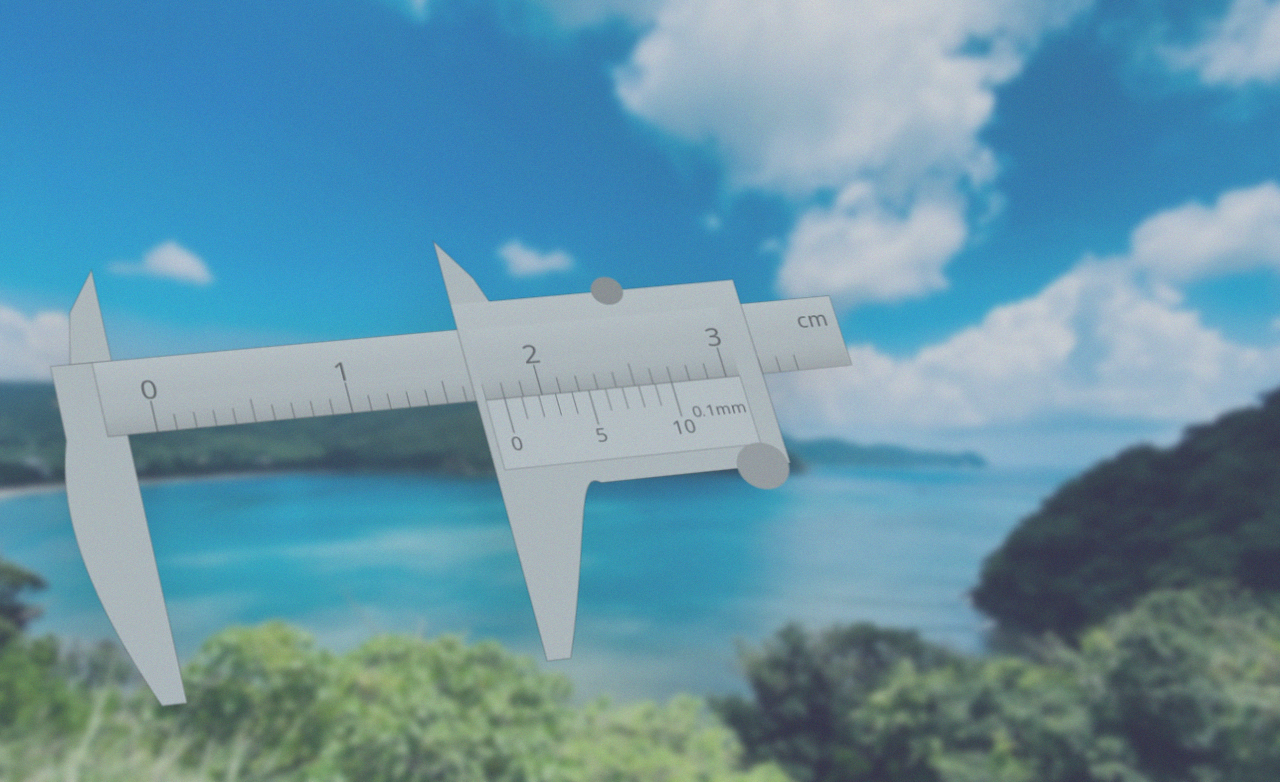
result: 18.0,mm
